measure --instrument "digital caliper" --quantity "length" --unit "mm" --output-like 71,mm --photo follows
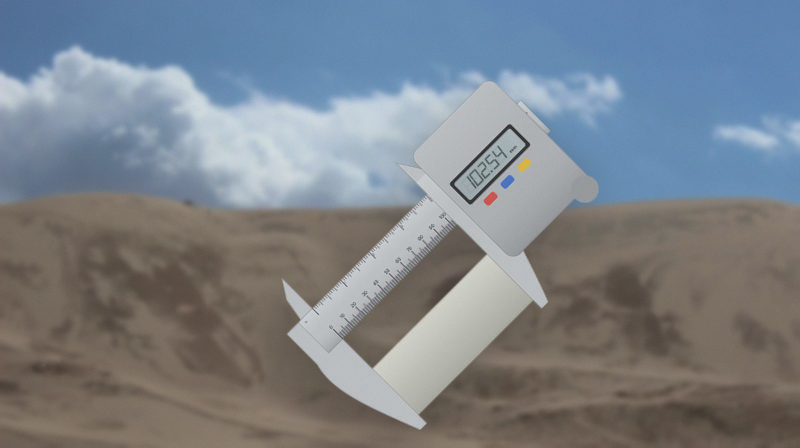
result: 102.54,mm
